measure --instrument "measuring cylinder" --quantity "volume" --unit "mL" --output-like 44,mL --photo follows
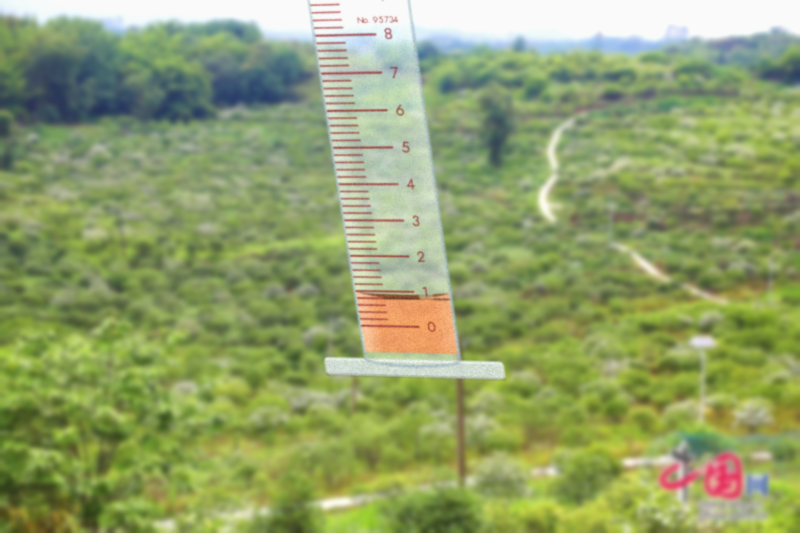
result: 0.8,mL
